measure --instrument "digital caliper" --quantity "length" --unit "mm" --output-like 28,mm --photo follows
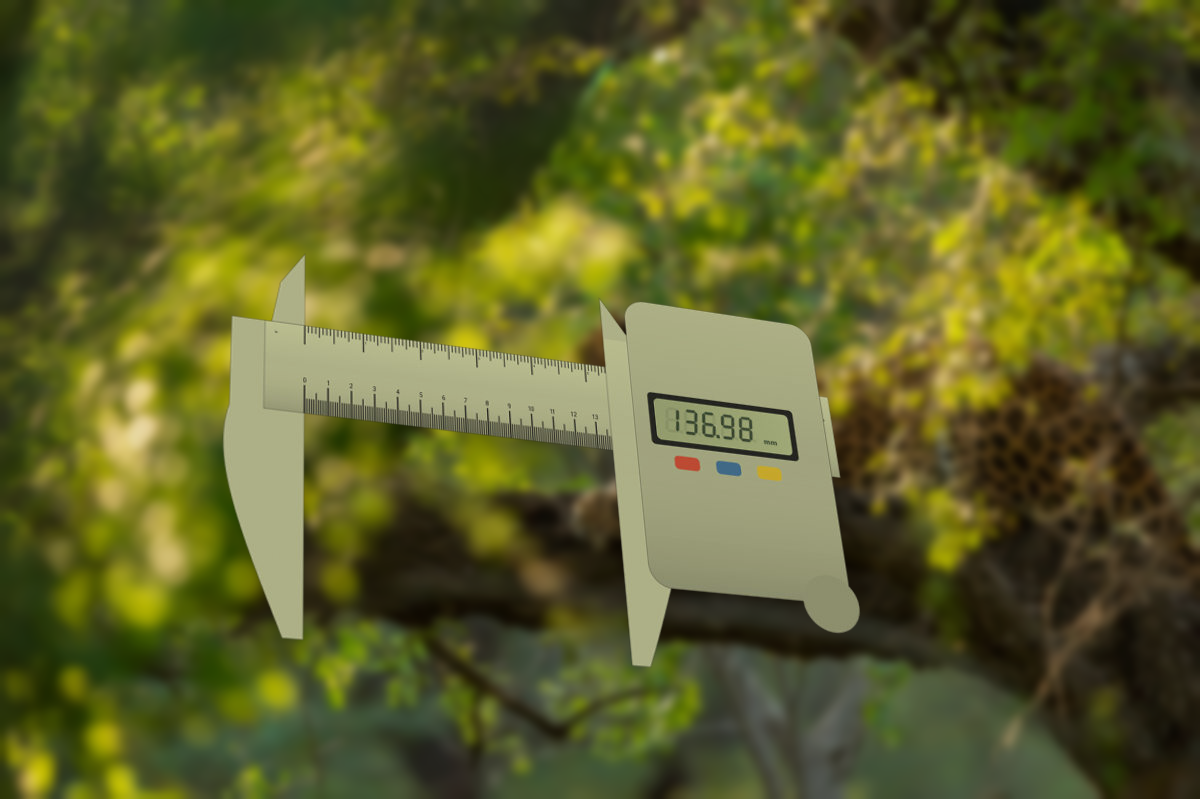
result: 136.98,mm
